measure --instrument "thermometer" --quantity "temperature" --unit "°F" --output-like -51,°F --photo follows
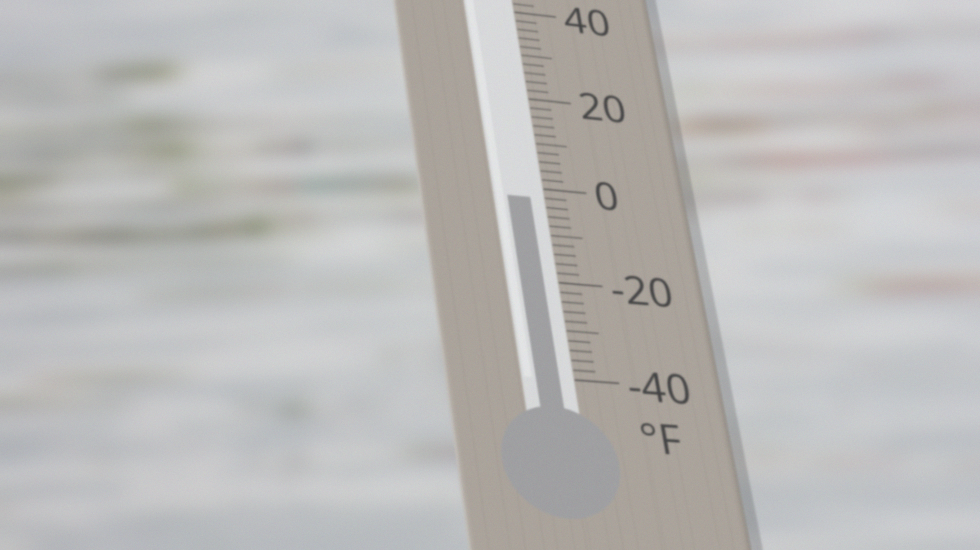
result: -2,°F
